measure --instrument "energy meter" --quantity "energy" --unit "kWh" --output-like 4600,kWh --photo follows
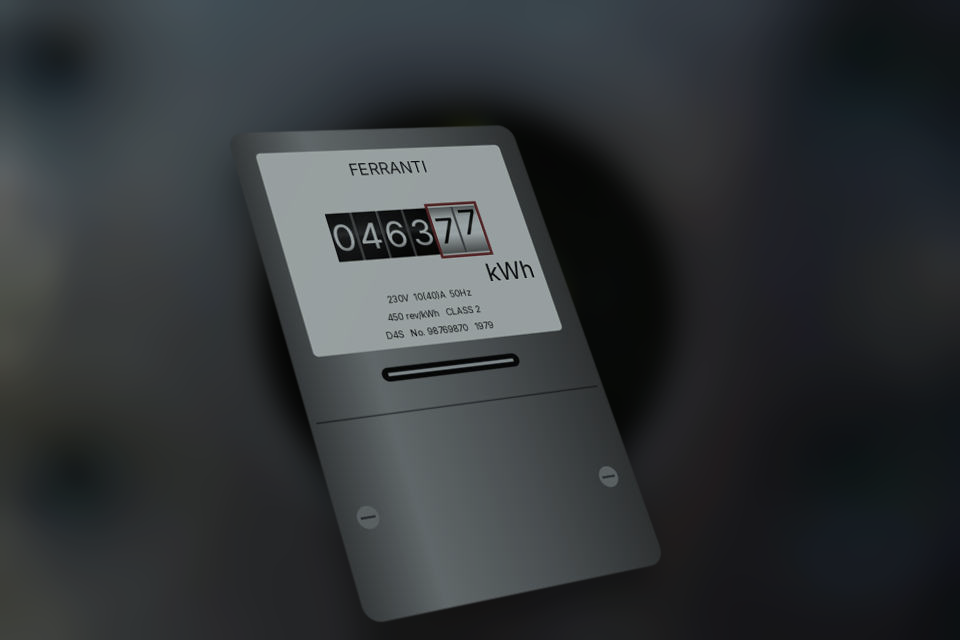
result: 463.77,kWh
